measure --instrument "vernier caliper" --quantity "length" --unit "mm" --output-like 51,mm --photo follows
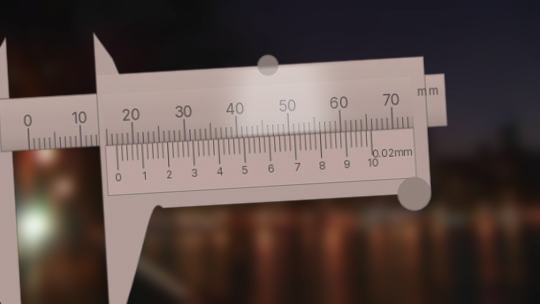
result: 16.8,mm
